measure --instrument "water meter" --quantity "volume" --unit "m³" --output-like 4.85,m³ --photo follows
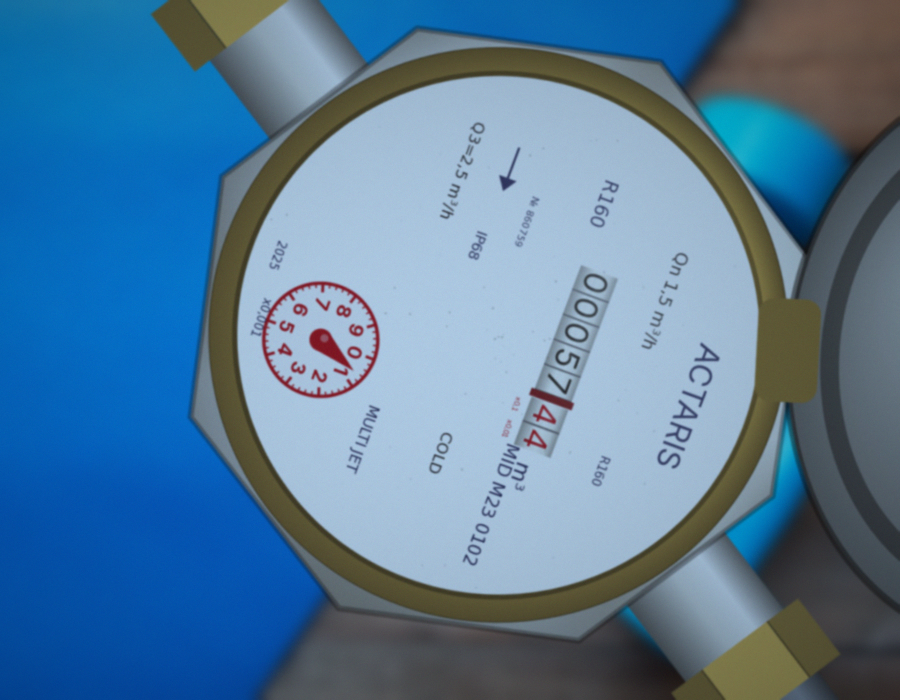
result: 57.440,m³
